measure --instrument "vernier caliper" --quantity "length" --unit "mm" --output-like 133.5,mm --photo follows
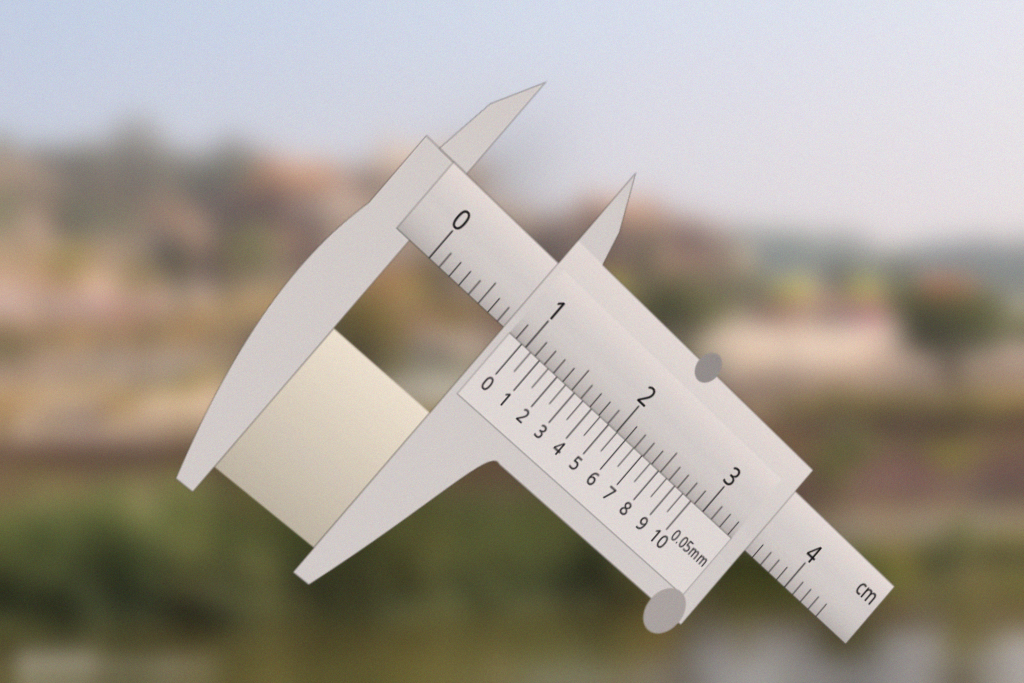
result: 9.6,mm
